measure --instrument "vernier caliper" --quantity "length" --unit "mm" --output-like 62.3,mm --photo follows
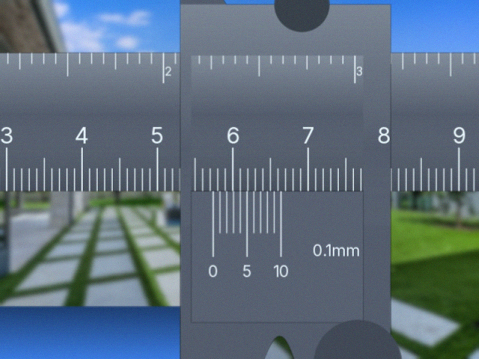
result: 57.4,mm
